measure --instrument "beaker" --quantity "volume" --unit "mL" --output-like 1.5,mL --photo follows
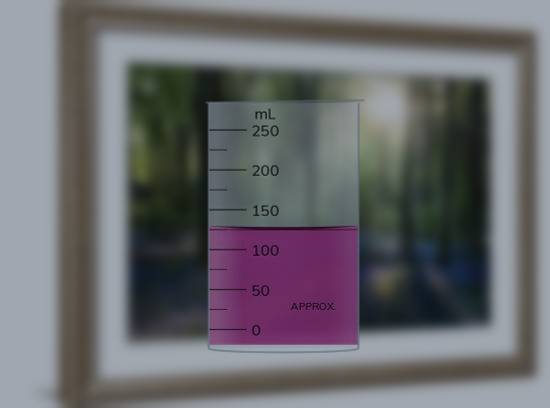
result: 125,mL
